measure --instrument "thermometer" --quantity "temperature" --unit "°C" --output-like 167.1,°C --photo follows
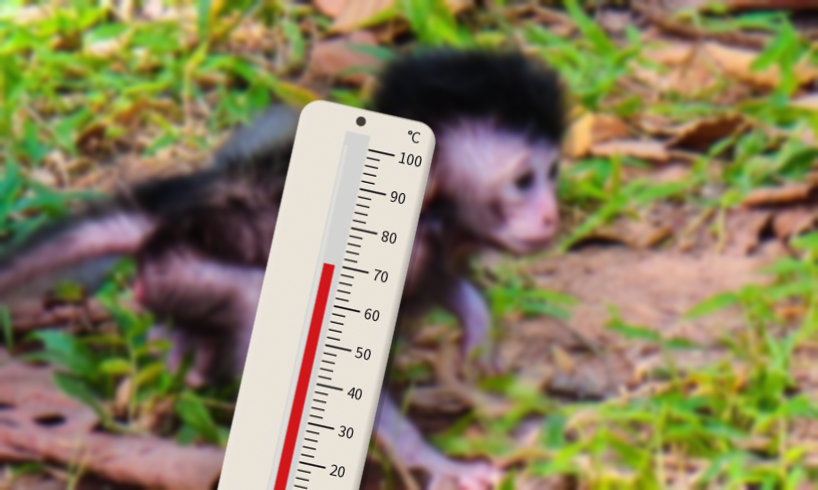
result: 70,°C
